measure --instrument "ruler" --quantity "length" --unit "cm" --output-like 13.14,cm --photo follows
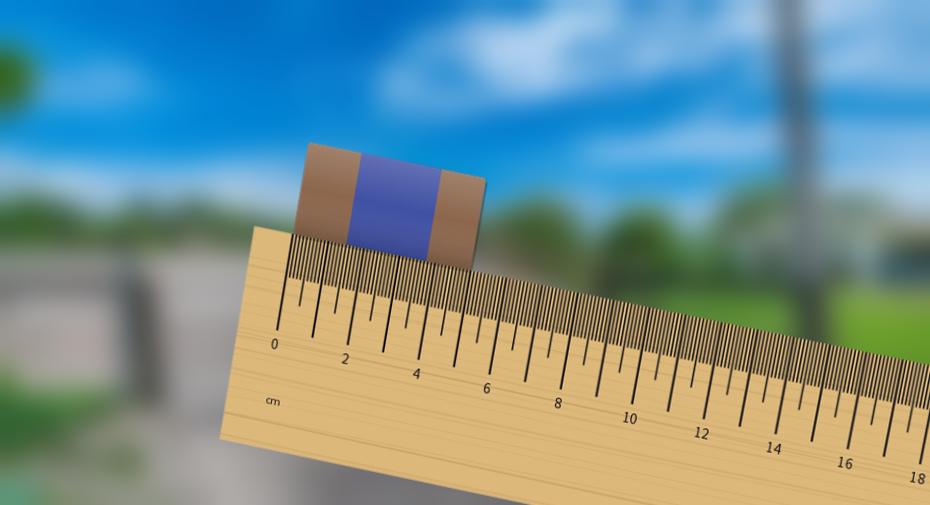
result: 5,cm
